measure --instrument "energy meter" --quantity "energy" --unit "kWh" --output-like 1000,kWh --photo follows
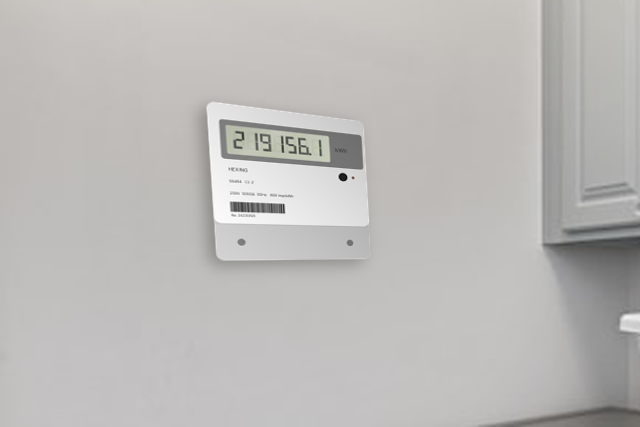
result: 219156.1,kWh
